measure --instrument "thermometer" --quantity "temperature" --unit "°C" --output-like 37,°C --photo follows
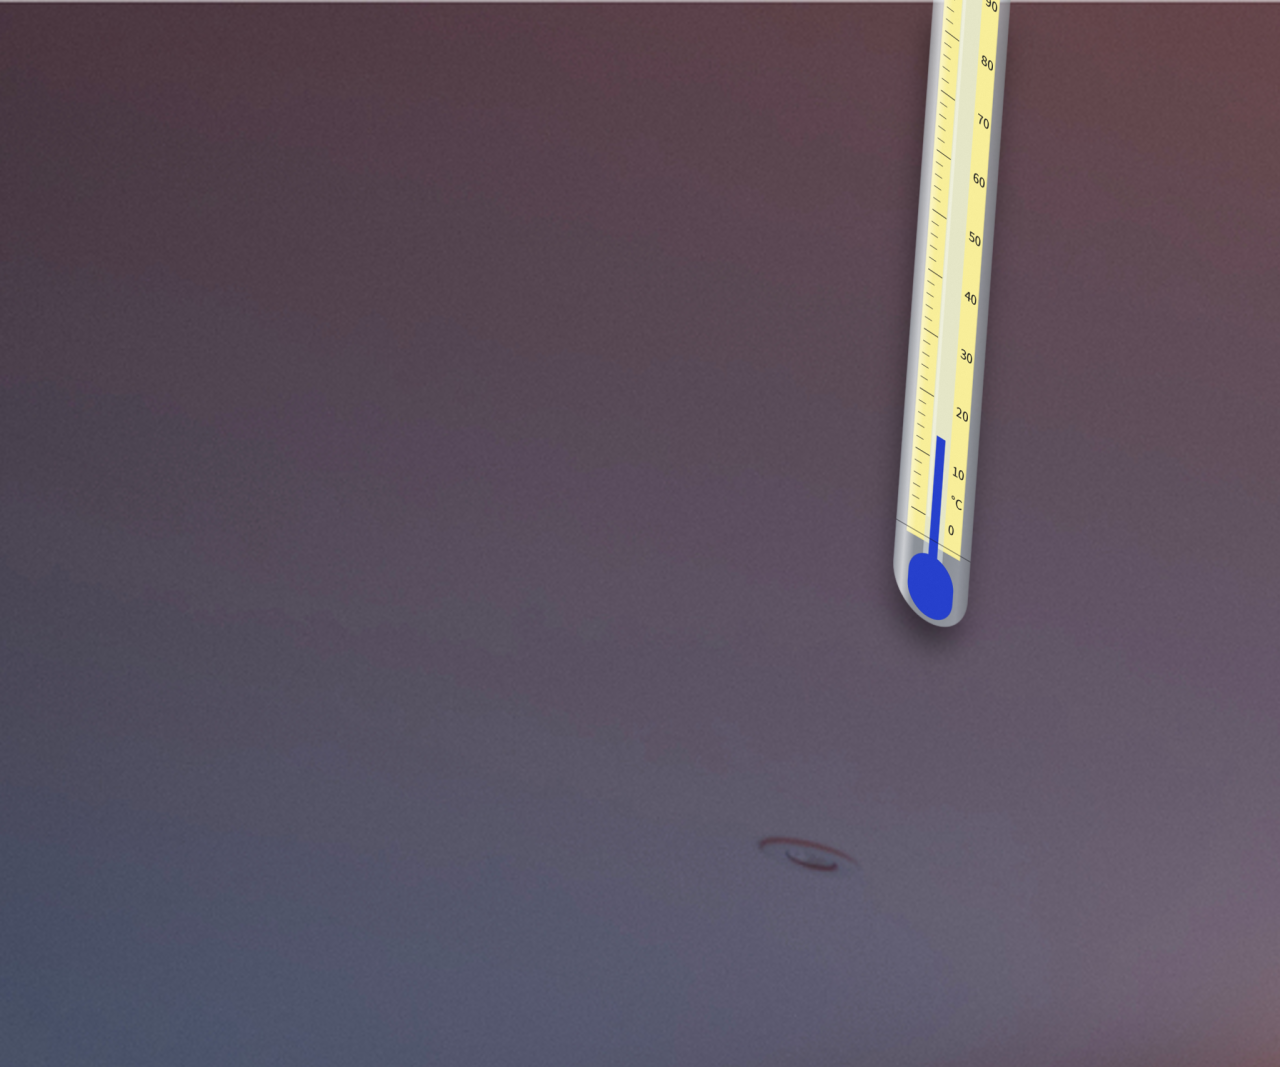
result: 14,°C
